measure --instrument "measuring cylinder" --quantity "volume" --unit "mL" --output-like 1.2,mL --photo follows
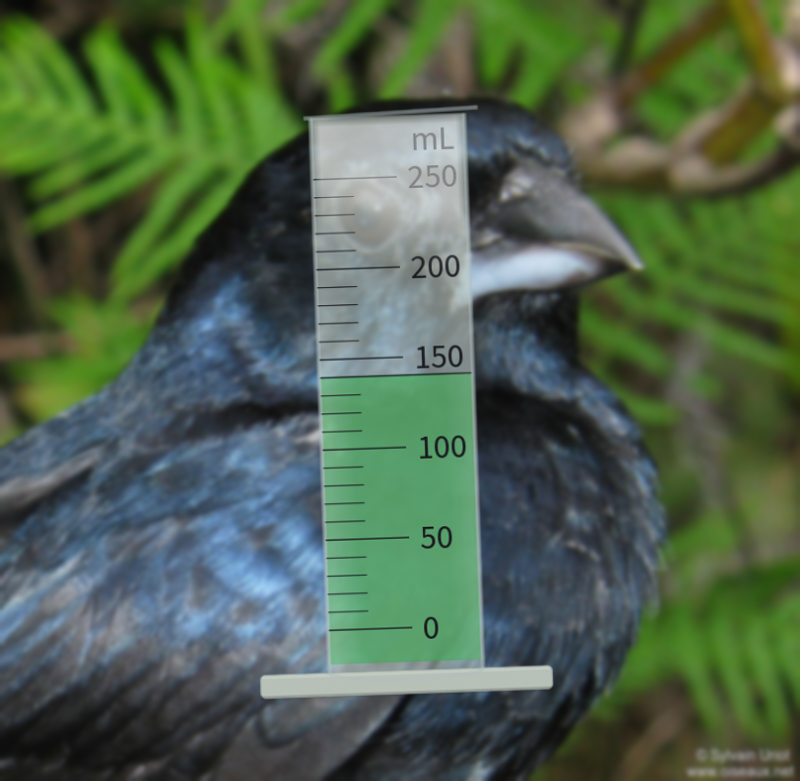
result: 140,mL
